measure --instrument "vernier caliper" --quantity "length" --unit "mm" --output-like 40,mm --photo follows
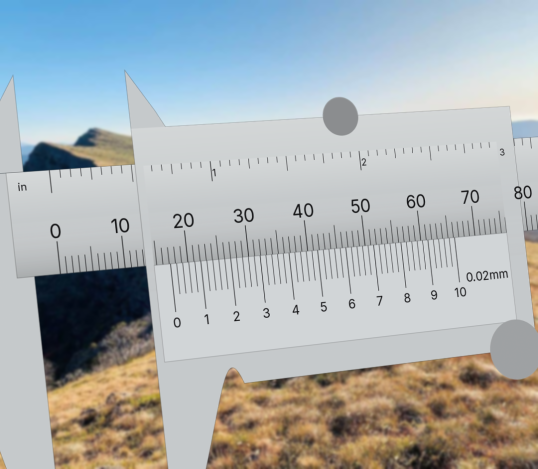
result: 17.2,mm
